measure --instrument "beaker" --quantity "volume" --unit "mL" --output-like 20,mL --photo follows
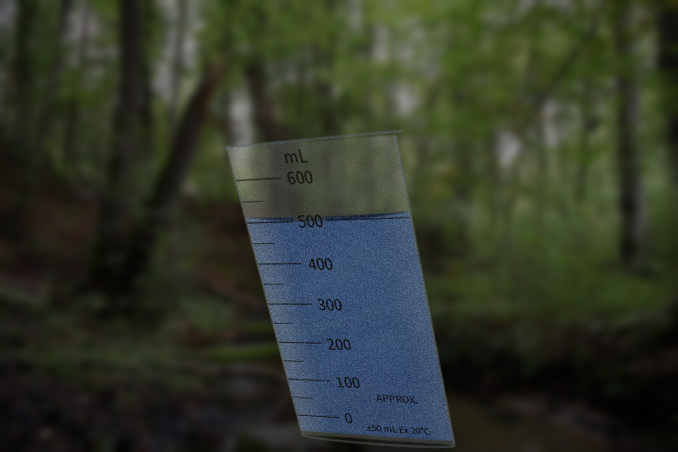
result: 500,mL
